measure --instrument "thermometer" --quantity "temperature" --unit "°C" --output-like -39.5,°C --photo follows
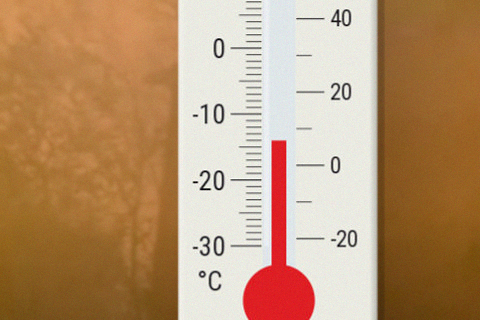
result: -14,°C
